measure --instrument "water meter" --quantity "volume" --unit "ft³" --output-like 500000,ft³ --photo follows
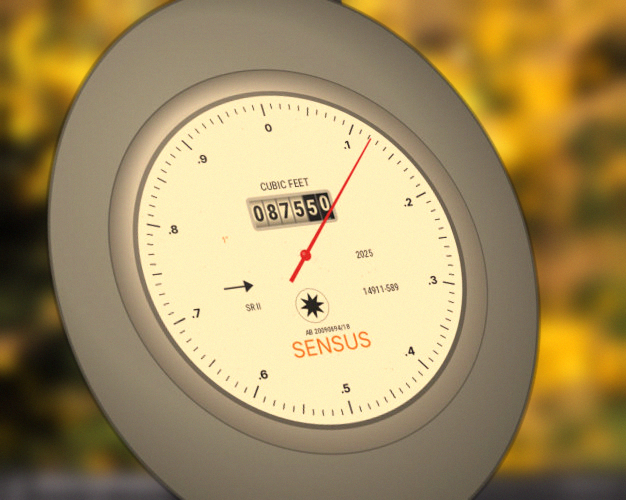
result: 87550.12,ft³
